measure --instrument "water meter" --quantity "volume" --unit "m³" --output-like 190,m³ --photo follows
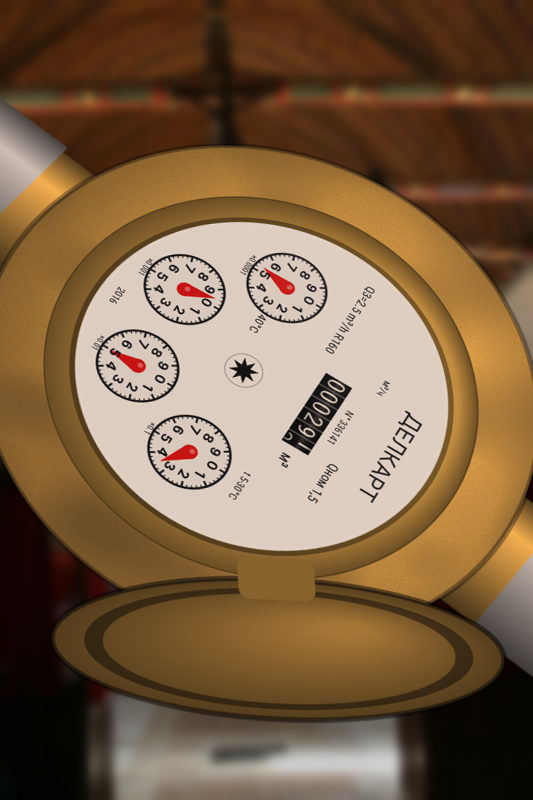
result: 291.3495,m³
